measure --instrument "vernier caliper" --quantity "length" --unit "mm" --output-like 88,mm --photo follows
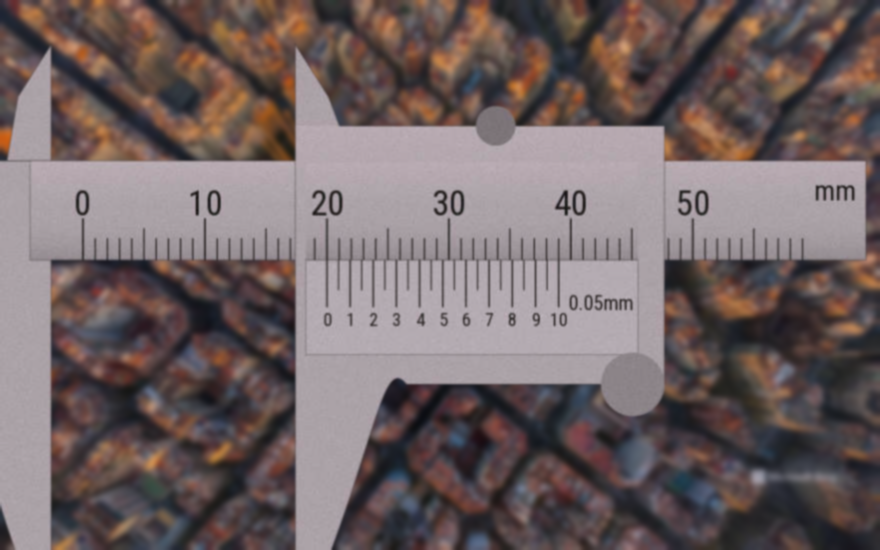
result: 20.0,mm
